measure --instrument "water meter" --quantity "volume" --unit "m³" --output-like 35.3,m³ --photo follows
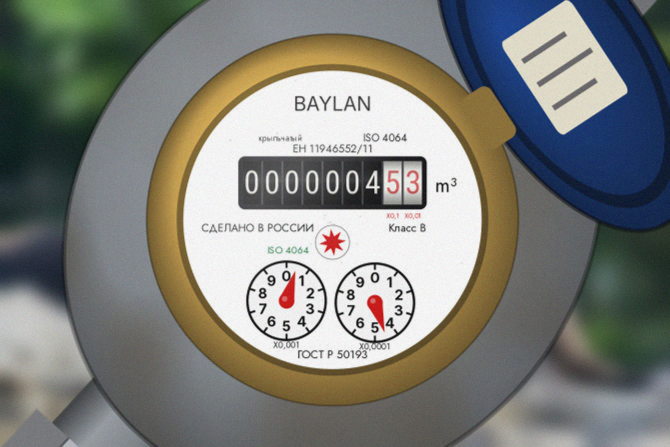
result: 4.5304,m³
